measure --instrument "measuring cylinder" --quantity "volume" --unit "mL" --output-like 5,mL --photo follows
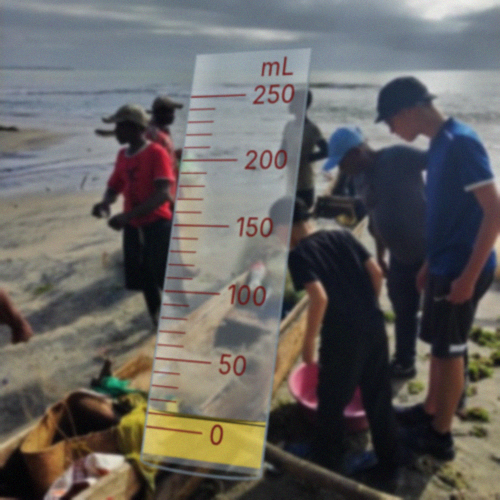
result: 10,mL
